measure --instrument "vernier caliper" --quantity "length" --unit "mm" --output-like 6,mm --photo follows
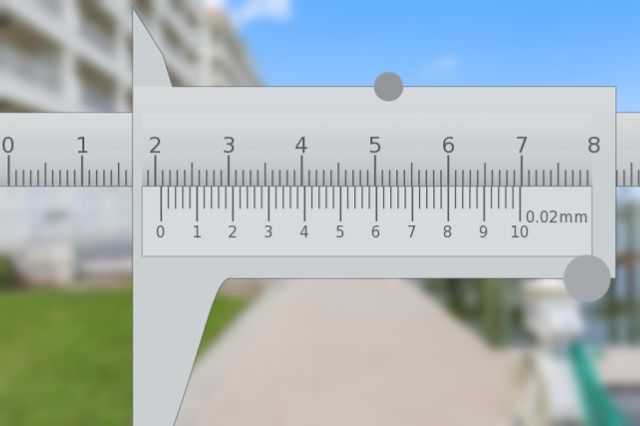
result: 20.8,mm
